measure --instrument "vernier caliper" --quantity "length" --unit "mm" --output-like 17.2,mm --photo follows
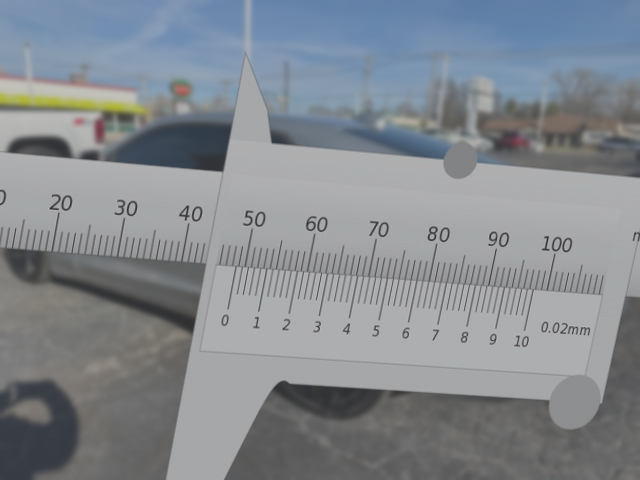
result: 48.6,mm
